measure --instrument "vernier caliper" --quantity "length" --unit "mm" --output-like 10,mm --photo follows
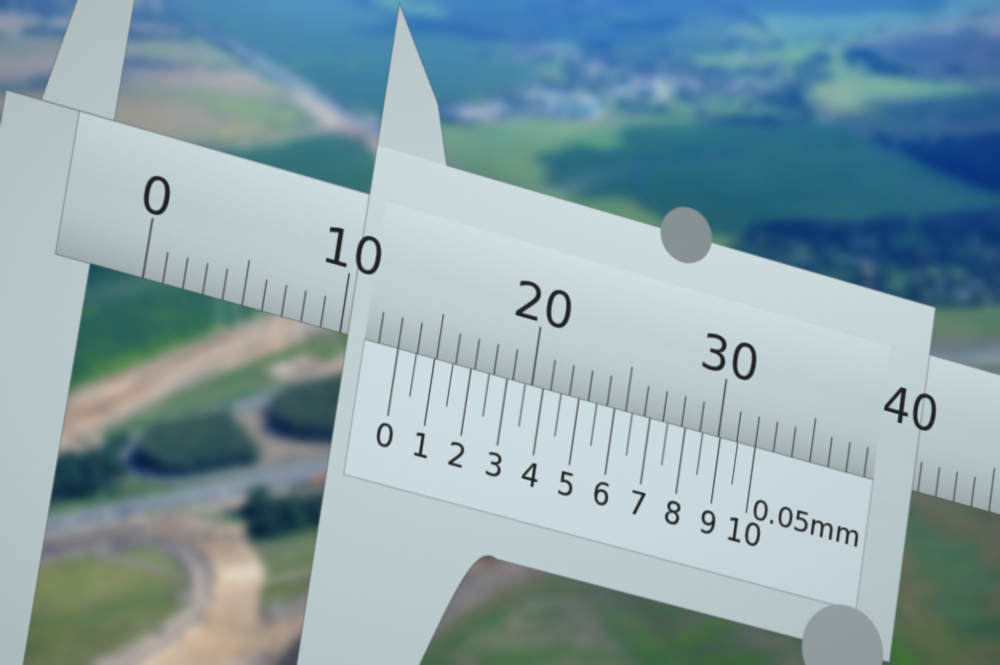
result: 13.0,mm
